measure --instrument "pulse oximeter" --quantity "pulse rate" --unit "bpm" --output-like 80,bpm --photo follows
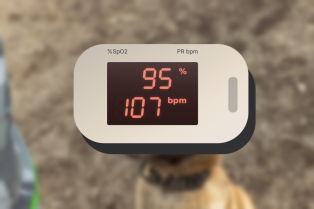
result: 107,bpm
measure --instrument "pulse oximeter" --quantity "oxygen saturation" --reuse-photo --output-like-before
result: 95,%
